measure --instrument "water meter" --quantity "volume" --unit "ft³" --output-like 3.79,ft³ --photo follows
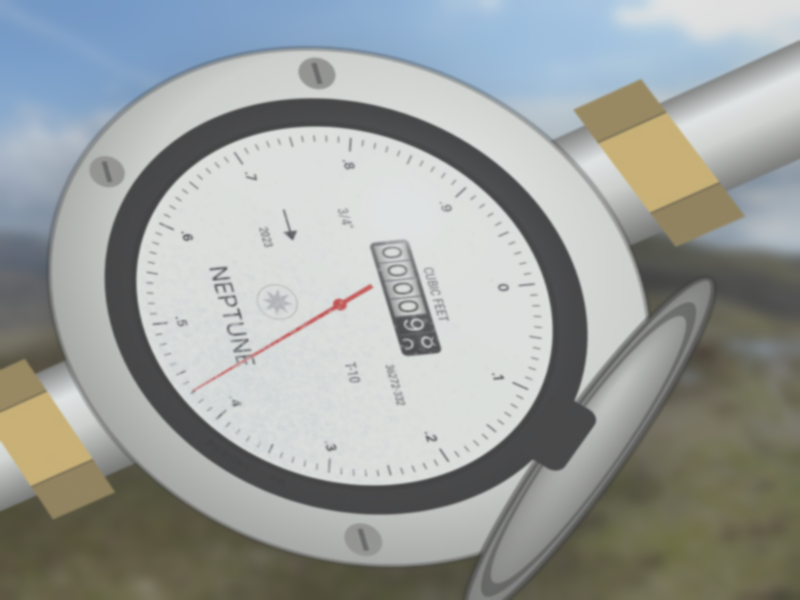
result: 98.43,ft³
